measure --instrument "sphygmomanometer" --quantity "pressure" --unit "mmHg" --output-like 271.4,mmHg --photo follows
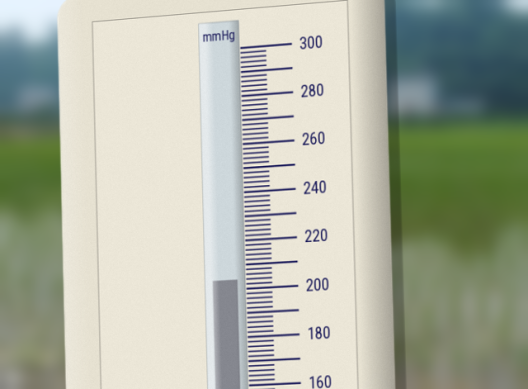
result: 204,mmHg
